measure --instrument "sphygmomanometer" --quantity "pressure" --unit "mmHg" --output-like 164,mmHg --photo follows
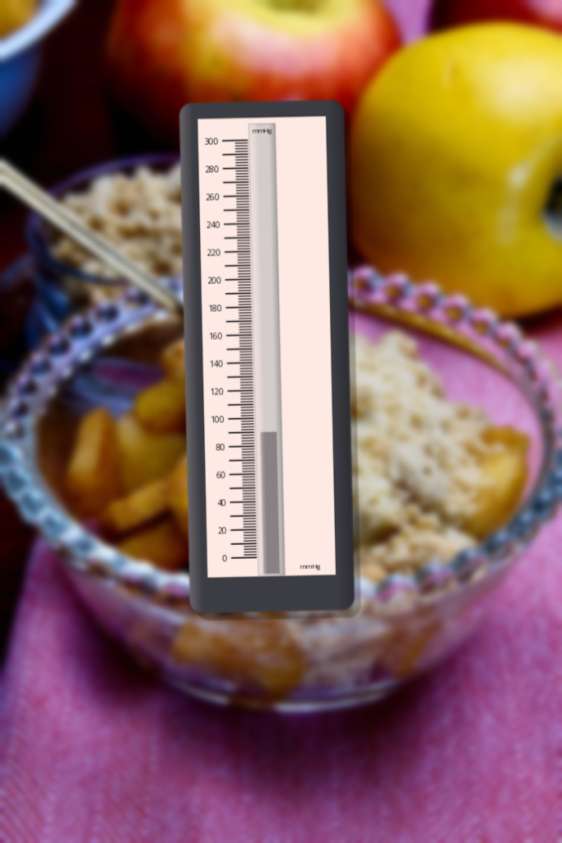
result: 90,mmHg
